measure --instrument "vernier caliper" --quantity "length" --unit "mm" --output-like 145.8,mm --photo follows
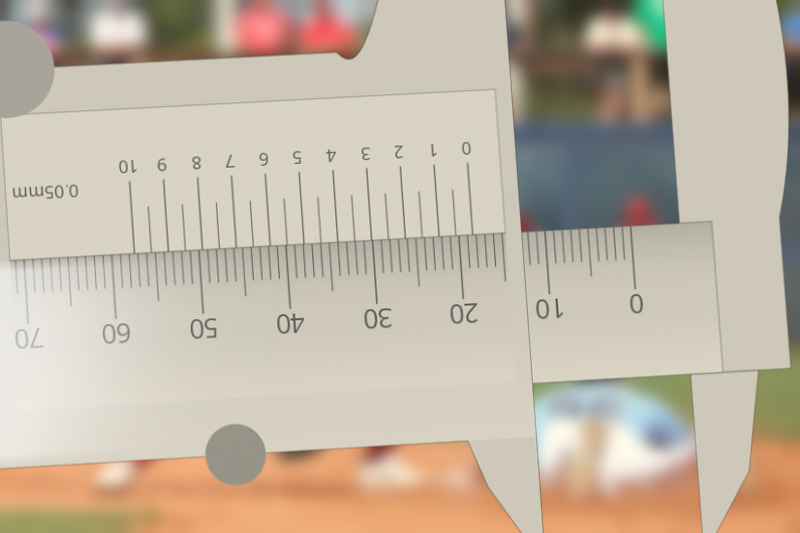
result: 18.4,mm
